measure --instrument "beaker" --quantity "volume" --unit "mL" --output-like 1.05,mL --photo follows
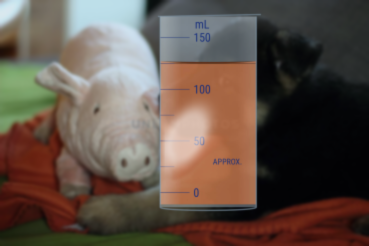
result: 125,mL
